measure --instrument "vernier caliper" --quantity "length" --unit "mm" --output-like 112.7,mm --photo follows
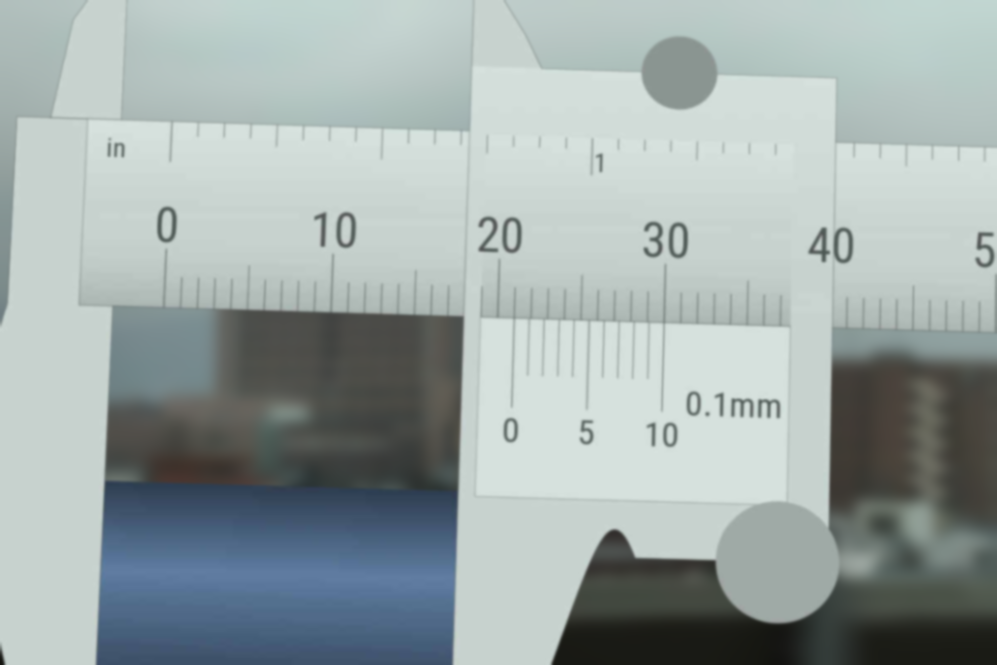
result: 21.0,mm
